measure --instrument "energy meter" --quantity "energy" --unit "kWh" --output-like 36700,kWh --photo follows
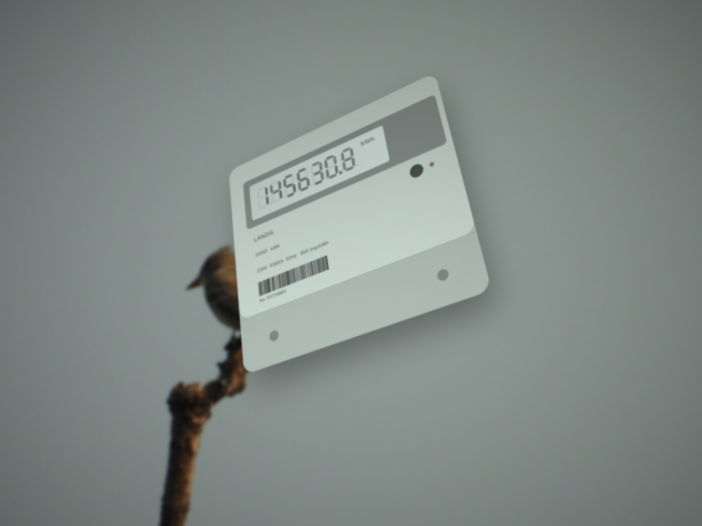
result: 145630.8,kWh
